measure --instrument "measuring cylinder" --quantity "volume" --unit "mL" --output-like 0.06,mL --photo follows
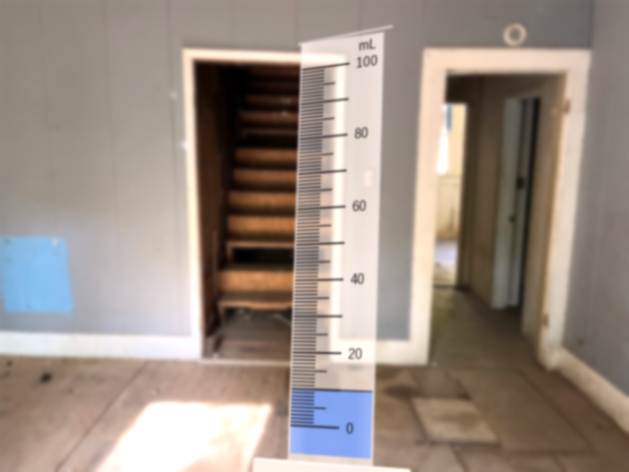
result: 10,mL
